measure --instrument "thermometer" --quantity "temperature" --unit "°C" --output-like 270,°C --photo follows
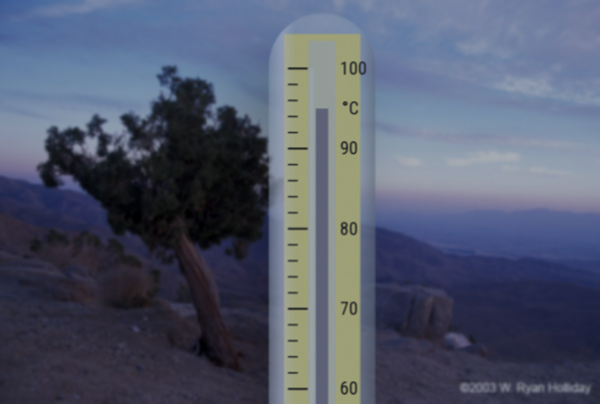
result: 95,°C
